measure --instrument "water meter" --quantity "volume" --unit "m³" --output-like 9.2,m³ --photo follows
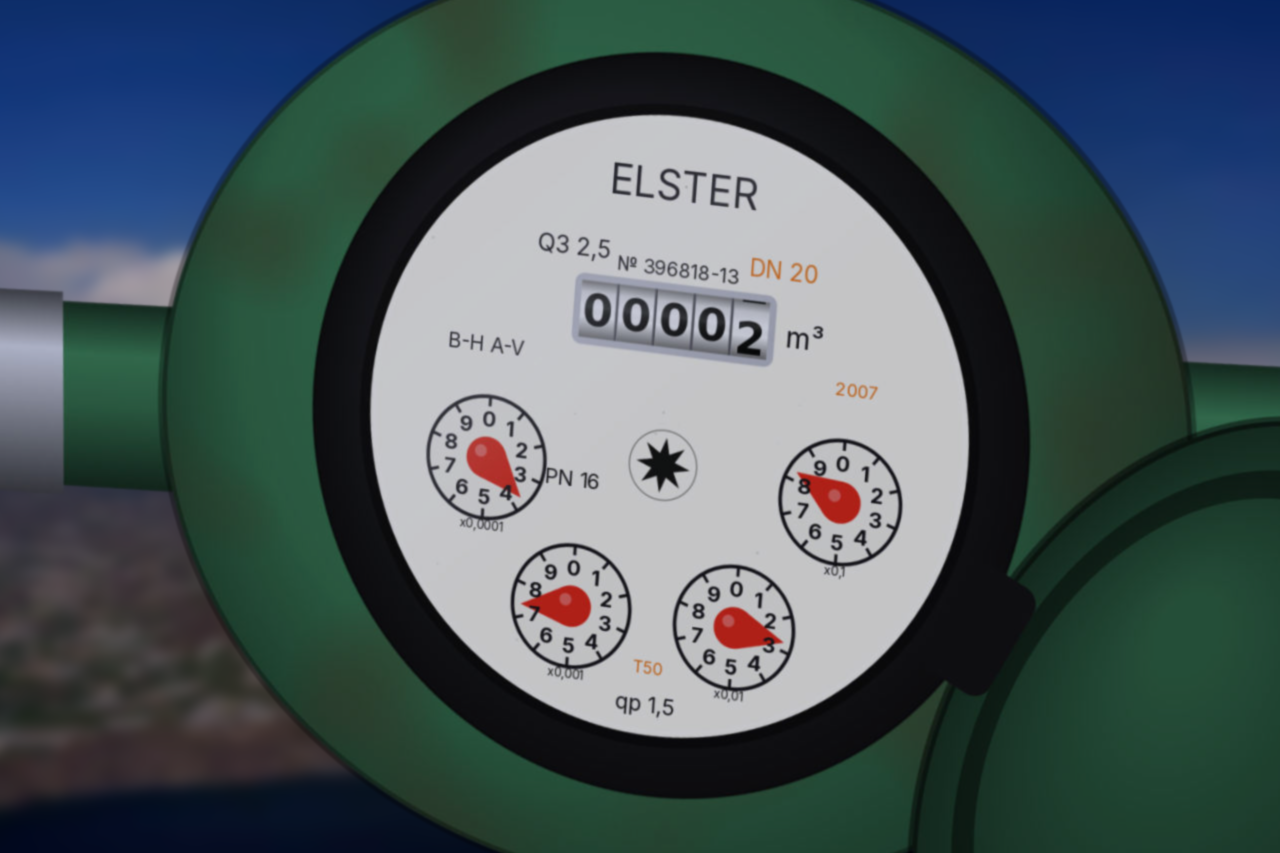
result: 1.8273,m³
